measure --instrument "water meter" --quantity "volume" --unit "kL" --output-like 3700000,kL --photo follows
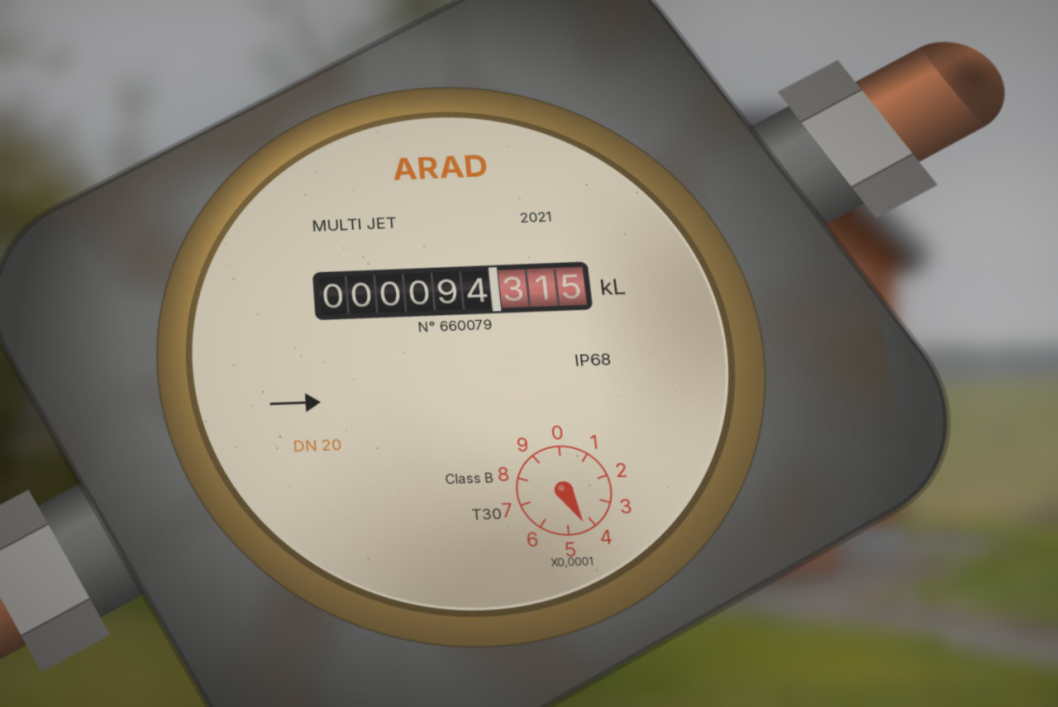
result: 94.3154,kL
